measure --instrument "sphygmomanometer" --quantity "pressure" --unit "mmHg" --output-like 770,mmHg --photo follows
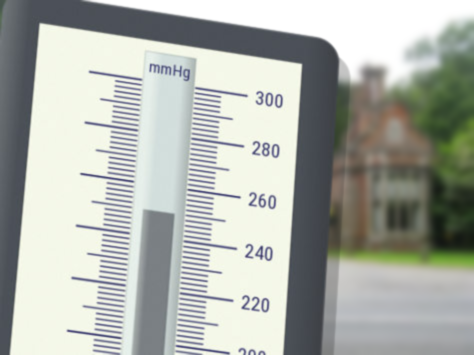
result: 250,mmHg
